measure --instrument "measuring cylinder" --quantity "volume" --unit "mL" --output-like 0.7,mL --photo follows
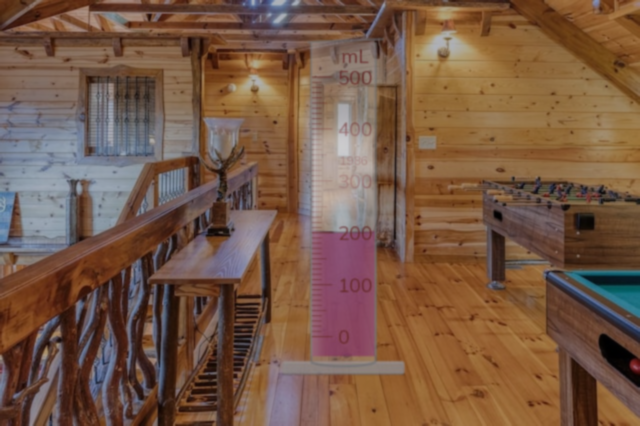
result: 200,mL
